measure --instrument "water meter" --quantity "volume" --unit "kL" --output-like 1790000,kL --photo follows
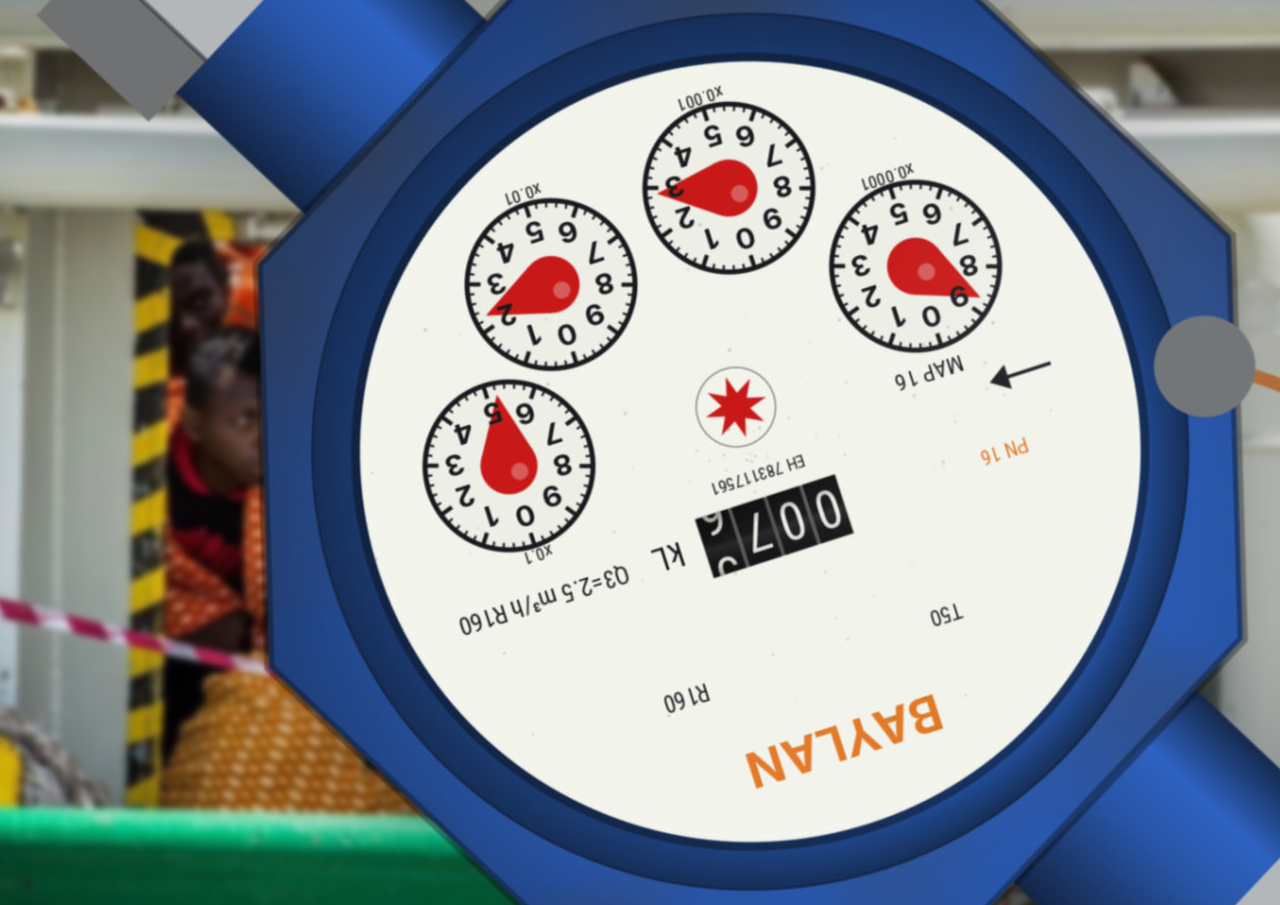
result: 75.5228,kL
